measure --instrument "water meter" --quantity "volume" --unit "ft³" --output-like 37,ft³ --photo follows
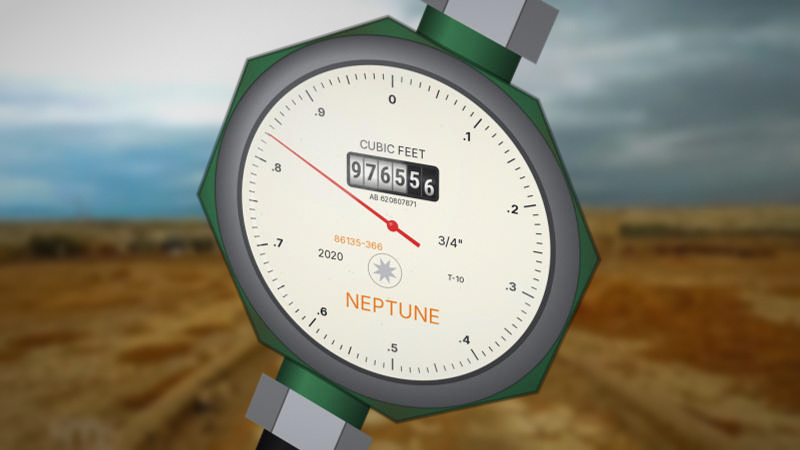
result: 976555.83,ft³
